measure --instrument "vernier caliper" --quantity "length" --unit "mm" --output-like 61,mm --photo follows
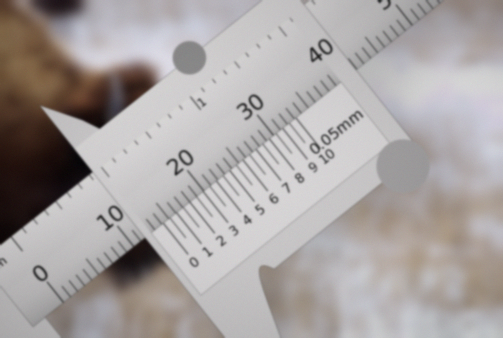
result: 14.2,mm
